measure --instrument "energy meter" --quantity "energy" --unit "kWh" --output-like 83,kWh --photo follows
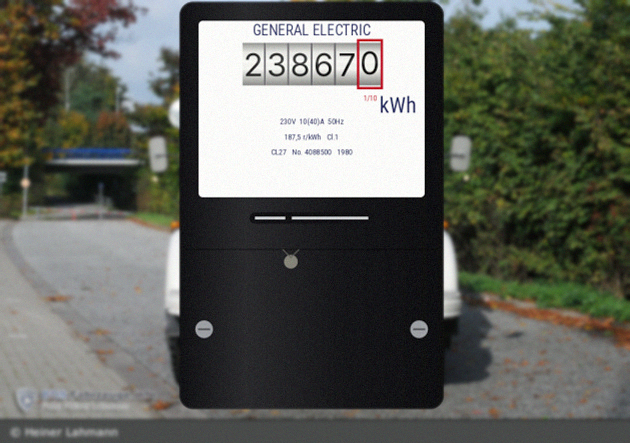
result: 23867.0,kWh
